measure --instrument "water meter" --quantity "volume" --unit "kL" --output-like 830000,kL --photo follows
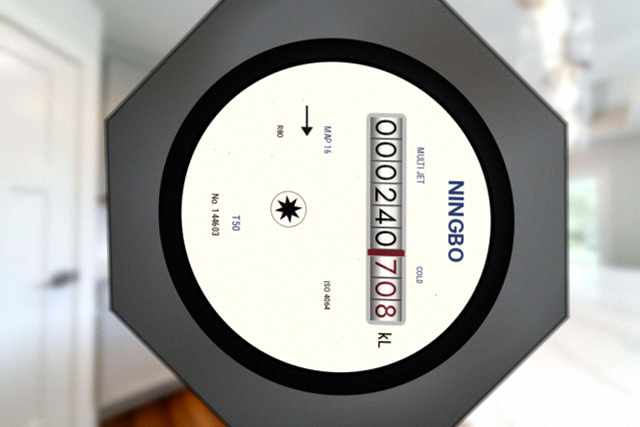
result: 240.708,kL
